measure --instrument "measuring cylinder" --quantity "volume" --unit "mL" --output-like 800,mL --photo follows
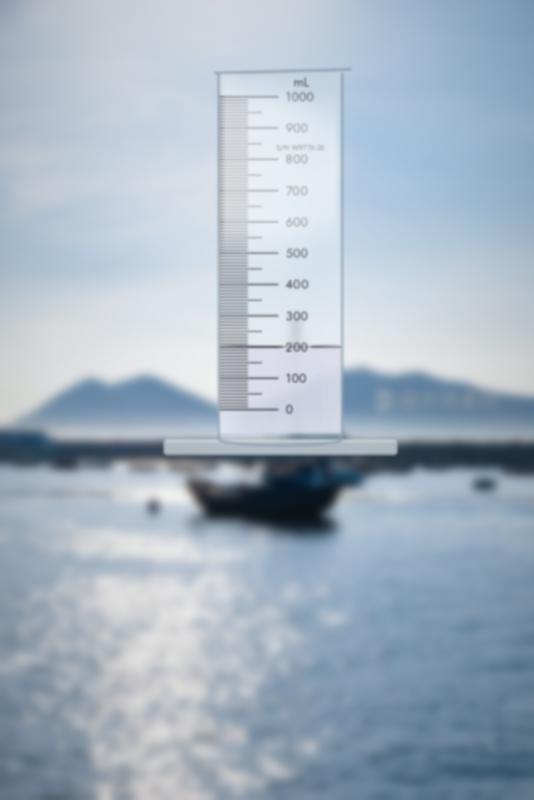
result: 200,mL
